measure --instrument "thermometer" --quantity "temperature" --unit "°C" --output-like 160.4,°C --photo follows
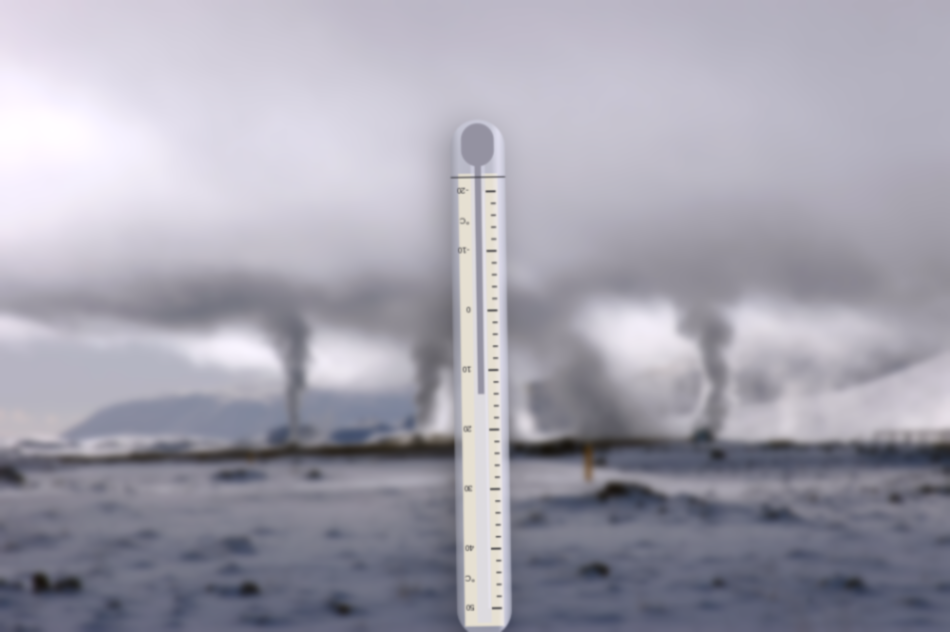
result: 14,°C
